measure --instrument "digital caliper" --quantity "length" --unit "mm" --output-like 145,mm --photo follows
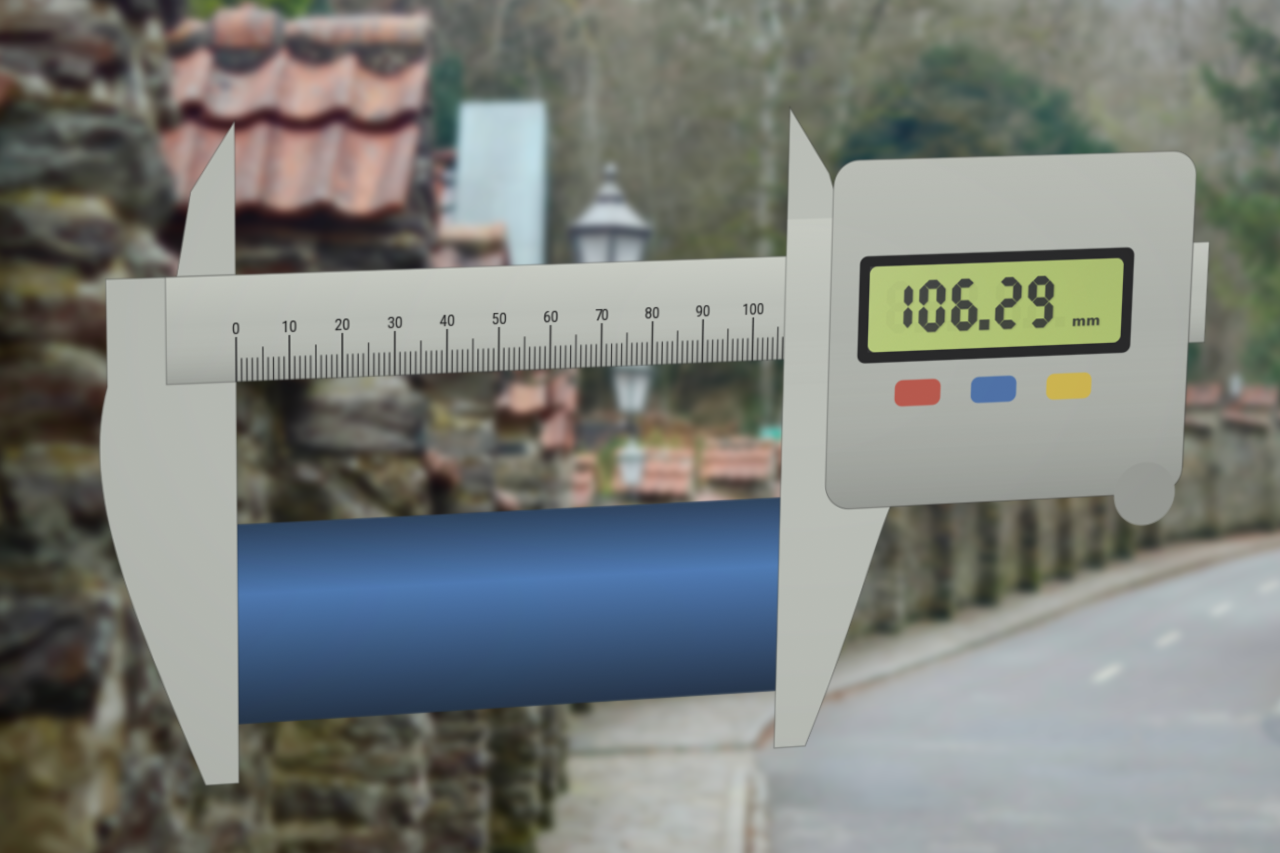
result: 106.29,mm
